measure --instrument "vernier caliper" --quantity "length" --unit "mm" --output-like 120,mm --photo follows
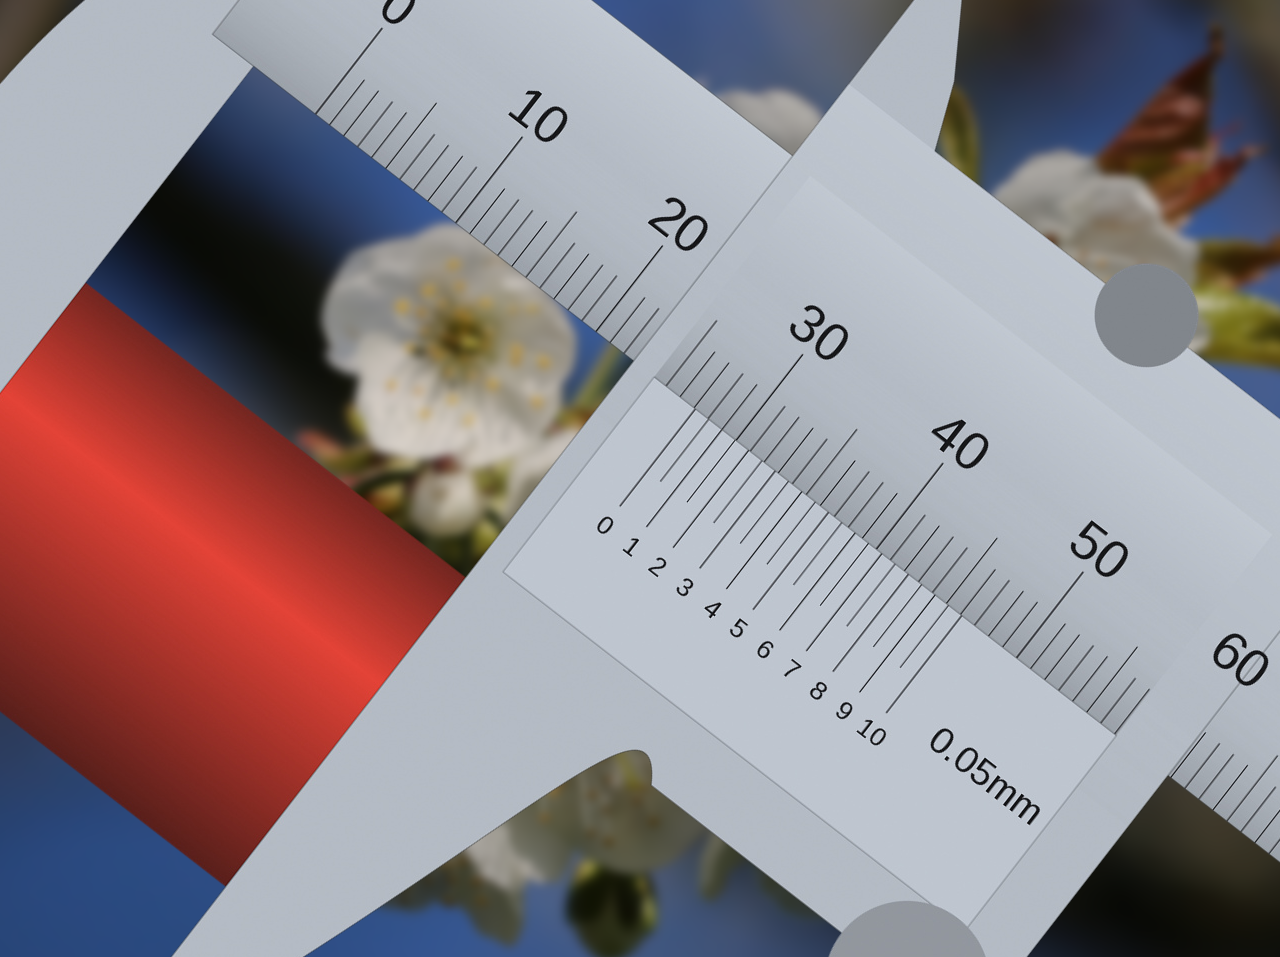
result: 27.1,mm
